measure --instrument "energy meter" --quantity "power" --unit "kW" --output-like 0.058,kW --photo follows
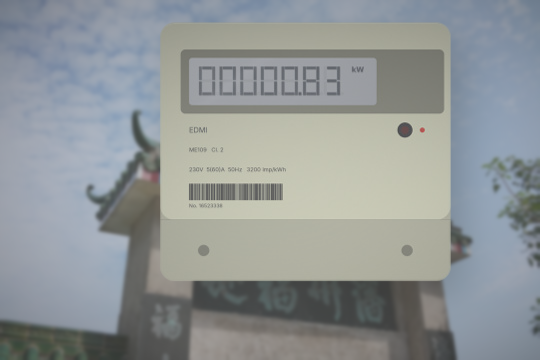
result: 0.83,kW
